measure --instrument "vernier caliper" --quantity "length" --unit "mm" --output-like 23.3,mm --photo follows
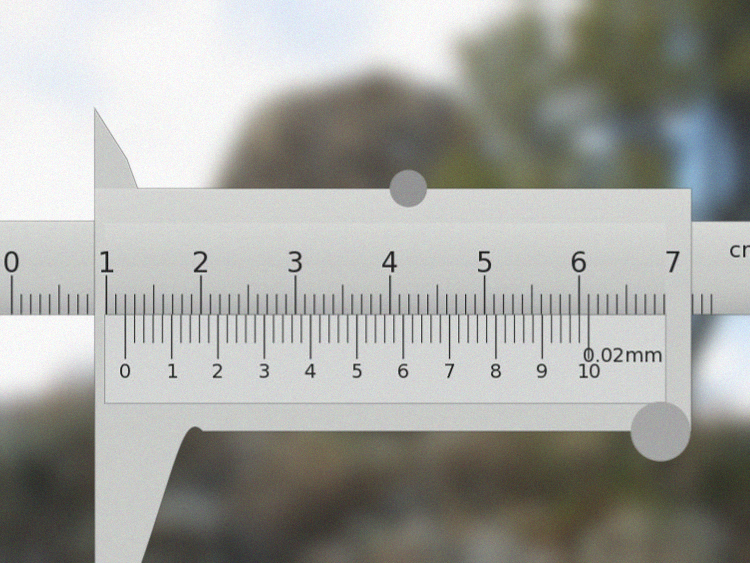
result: 12.0,mm
